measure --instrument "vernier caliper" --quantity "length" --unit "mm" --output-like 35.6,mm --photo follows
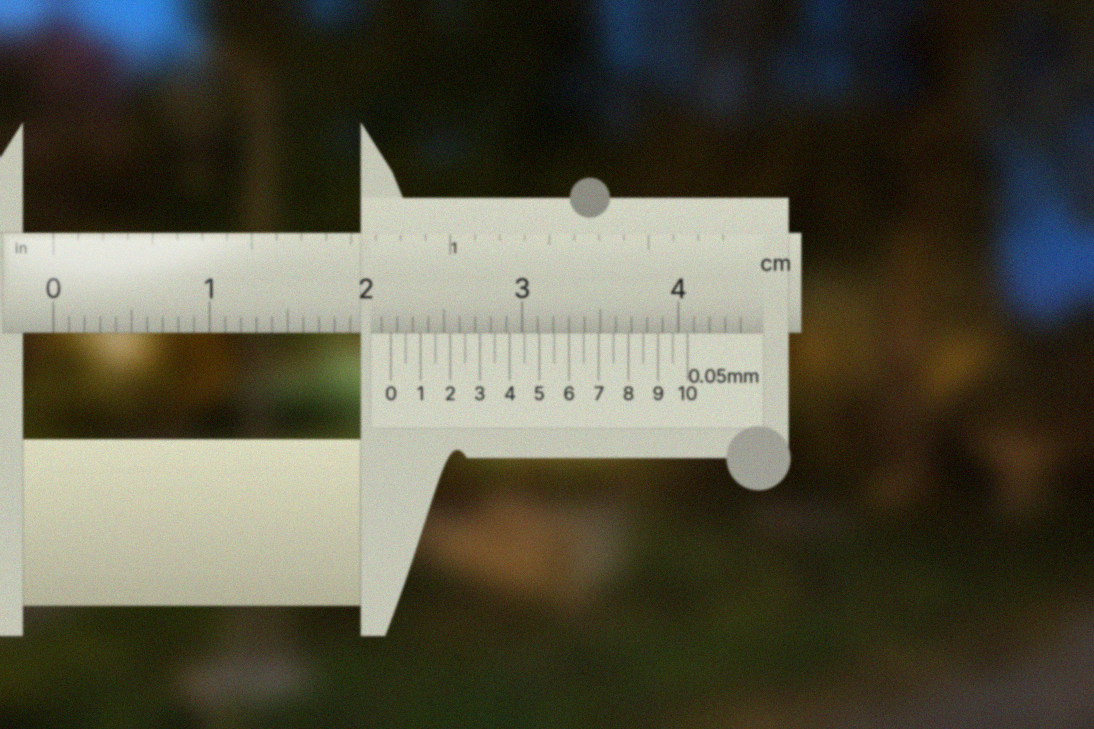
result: 21.6,mm
